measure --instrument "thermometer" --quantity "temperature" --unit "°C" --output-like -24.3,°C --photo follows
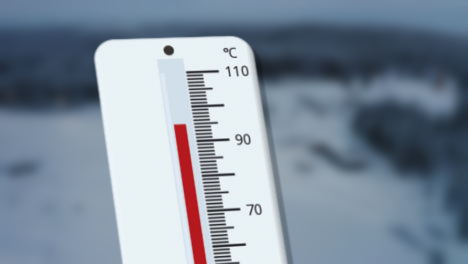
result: 95,°C
